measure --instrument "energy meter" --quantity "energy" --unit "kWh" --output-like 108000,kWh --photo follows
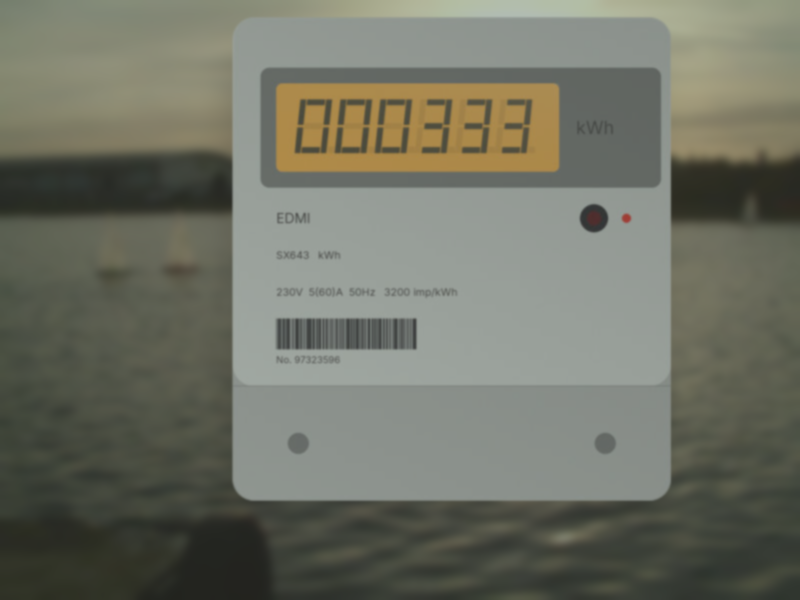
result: 333,kWh
